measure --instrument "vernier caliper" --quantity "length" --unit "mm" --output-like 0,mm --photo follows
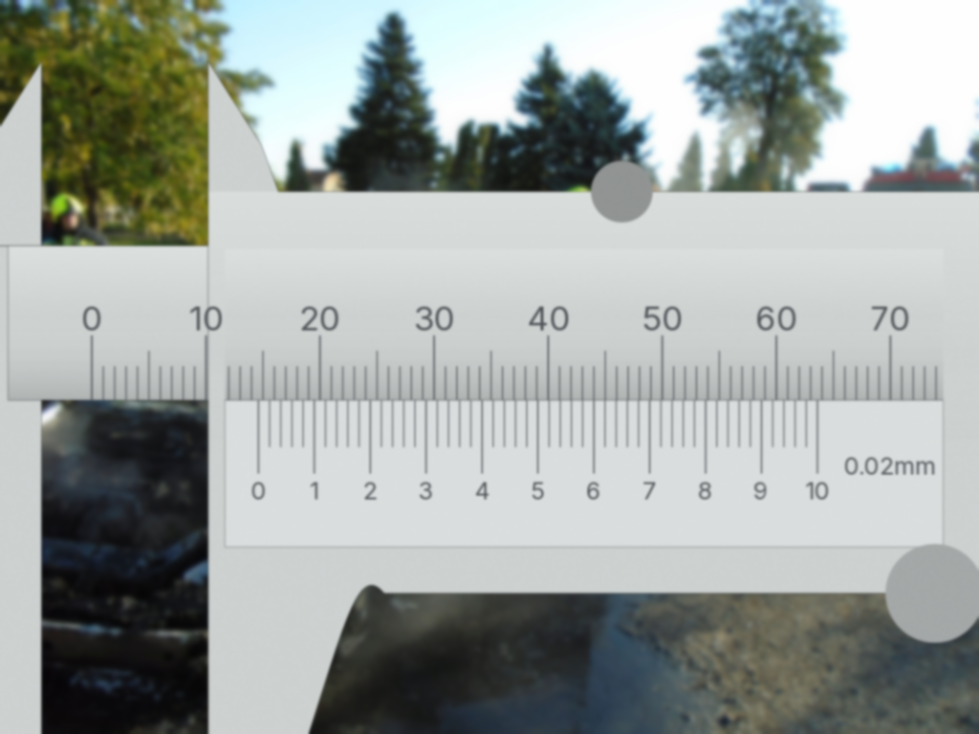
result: 14.6,mm
